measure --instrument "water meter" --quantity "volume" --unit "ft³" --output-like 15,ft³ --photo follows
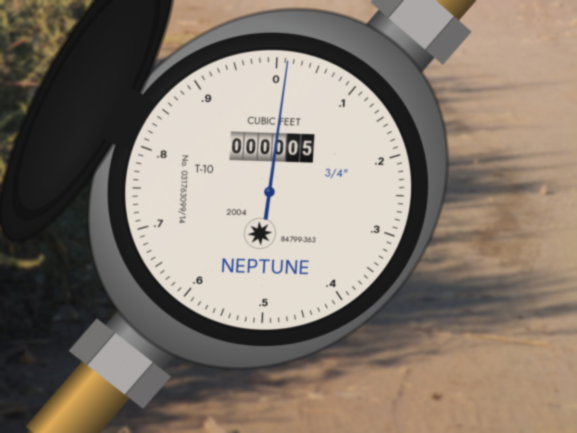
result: 5.01,ft³
